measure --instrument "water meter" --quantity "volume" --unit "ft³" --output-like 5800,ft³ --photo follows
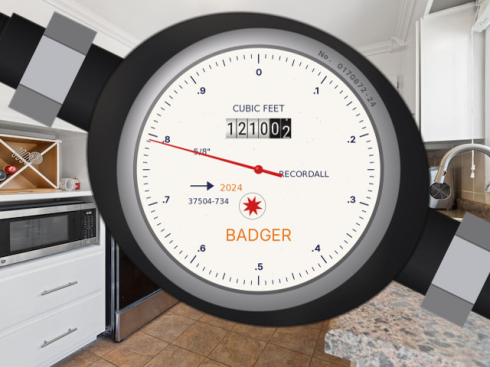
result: 121001.79,ft³
